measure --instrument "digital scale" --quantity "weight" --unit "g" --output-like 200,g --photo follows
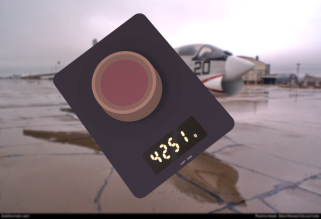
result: 4251,g
